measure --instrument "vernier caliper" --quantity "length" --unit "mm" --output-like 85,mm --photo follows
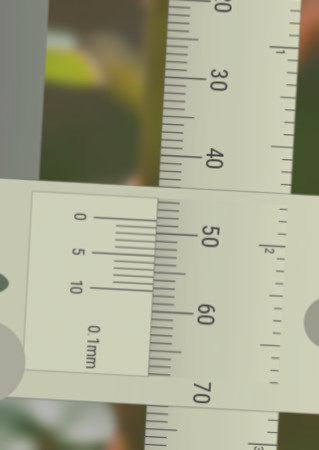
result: 48.4,mm
